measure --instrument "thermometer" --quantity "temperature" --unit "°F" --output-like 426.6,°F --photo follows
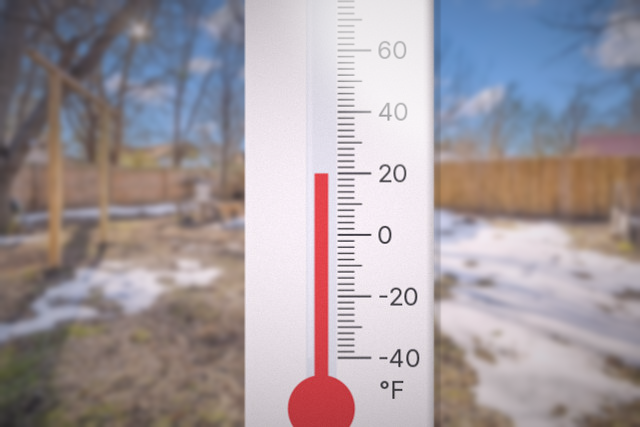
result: 20,°F
